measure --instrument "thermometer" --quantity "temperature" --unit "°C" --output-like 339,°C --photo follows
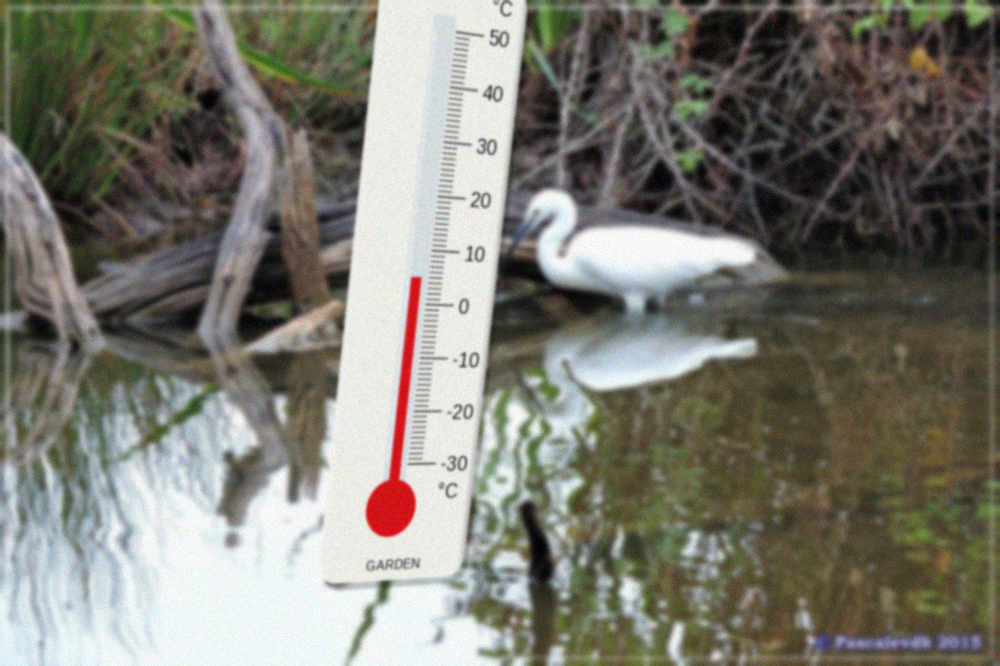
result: 5,°C
